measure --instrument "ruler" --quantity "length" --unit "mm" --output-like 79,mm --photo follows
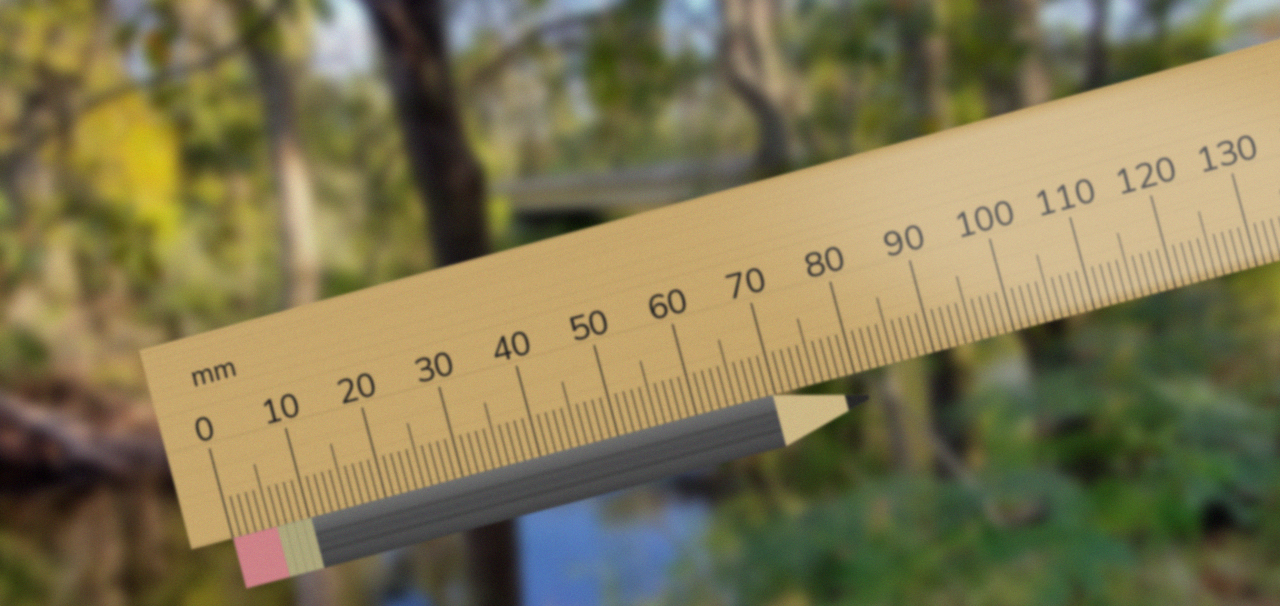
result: 81,mm
